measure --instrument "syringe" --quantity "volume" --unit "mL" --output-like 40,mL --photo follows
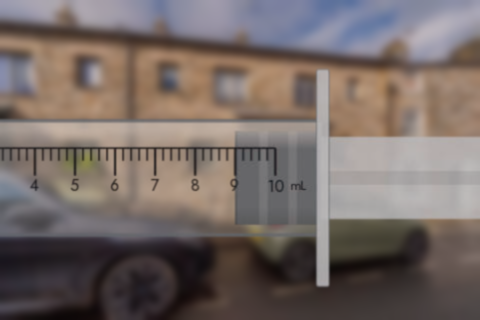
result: 9,mL
